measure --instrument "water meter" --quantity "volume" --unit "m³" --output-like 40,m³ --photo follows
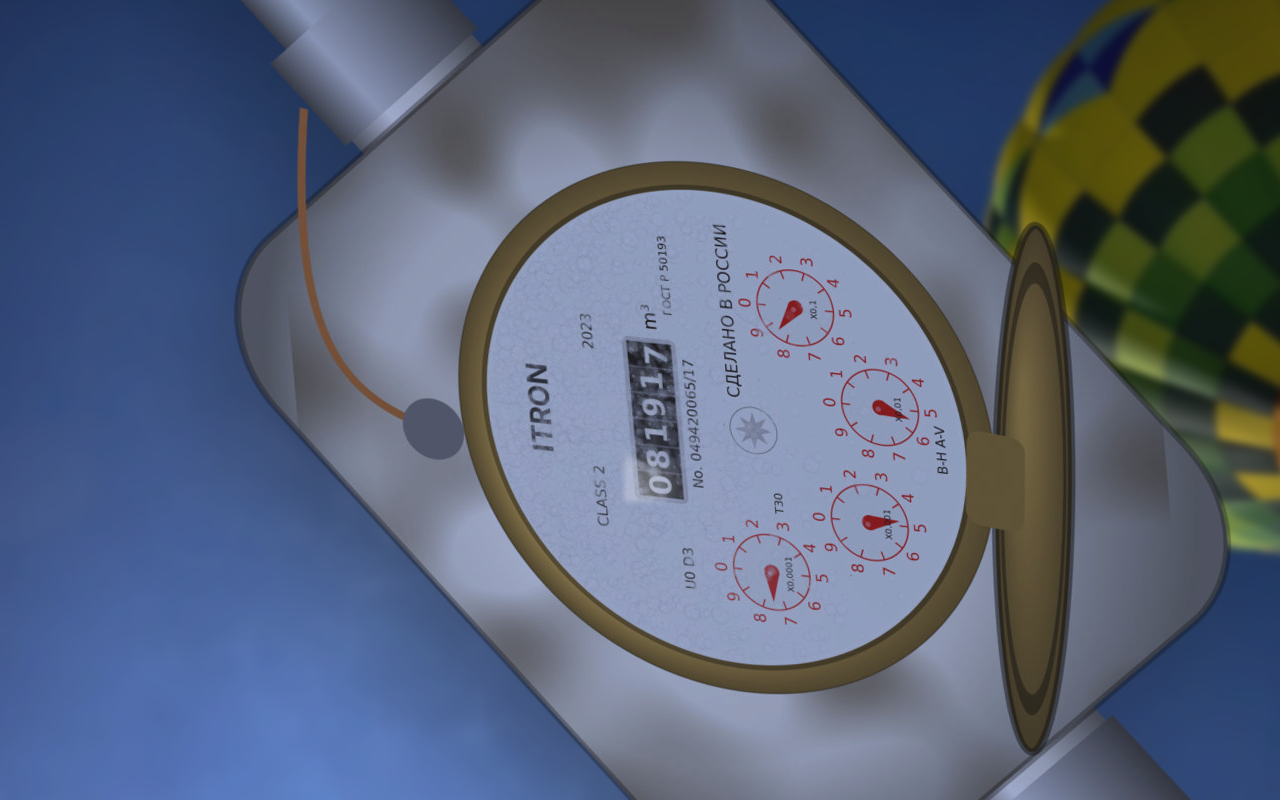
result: 81916.8547,m³
